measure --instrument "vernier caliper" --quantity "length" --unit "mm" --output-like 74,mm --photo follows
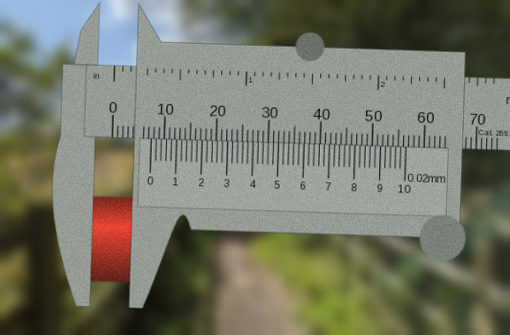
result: 7.5,mm
